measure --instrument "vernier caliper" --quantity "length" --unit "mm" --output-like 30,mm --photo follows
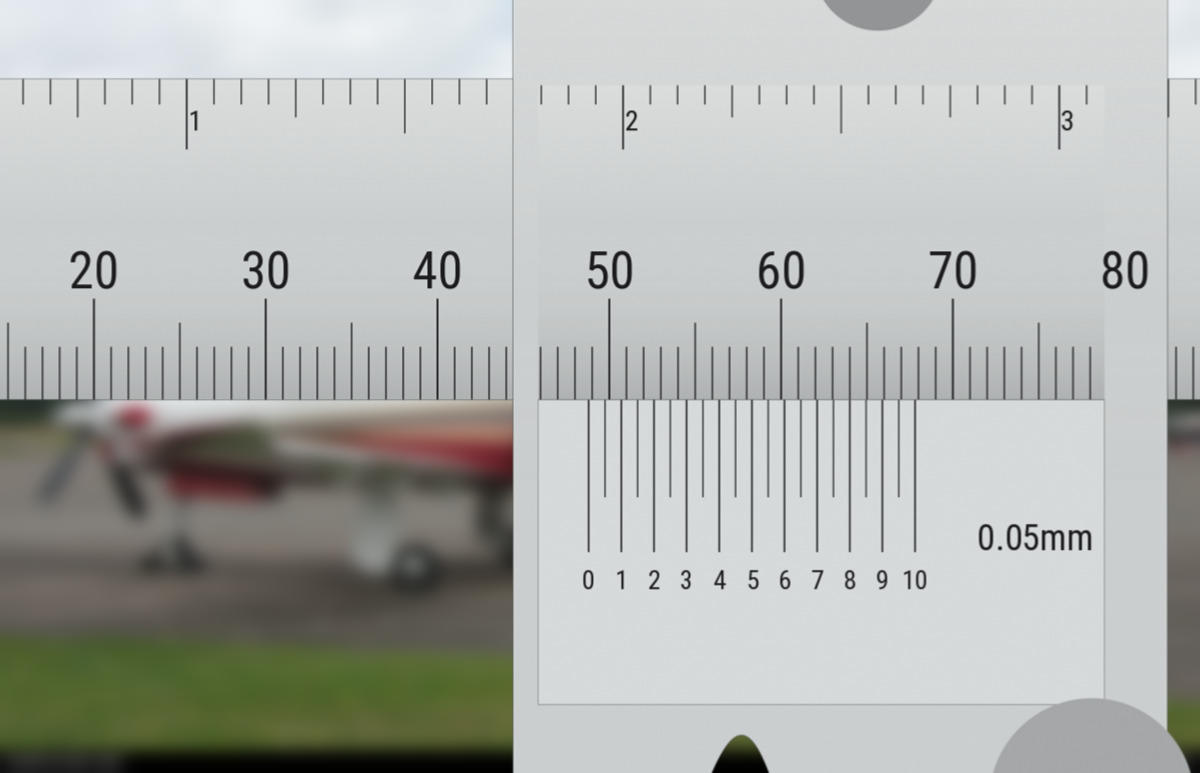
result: 48.8,mm
